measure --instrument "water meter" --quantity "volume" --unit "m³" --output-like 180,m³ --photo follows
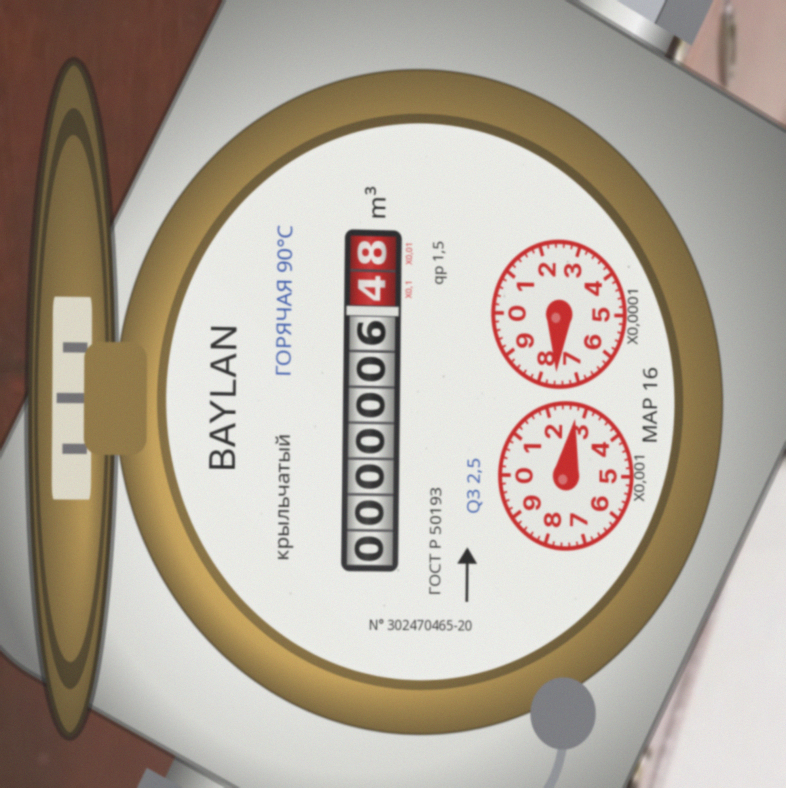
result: 6.4827,m³
